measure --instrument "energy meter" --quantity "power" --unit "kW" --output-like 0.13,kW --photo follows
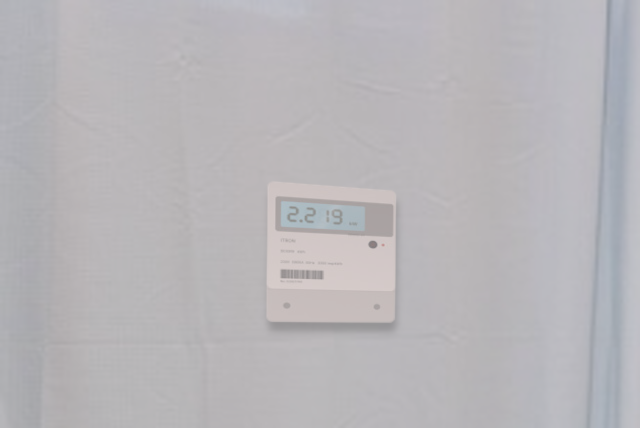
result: 2.219,kW
